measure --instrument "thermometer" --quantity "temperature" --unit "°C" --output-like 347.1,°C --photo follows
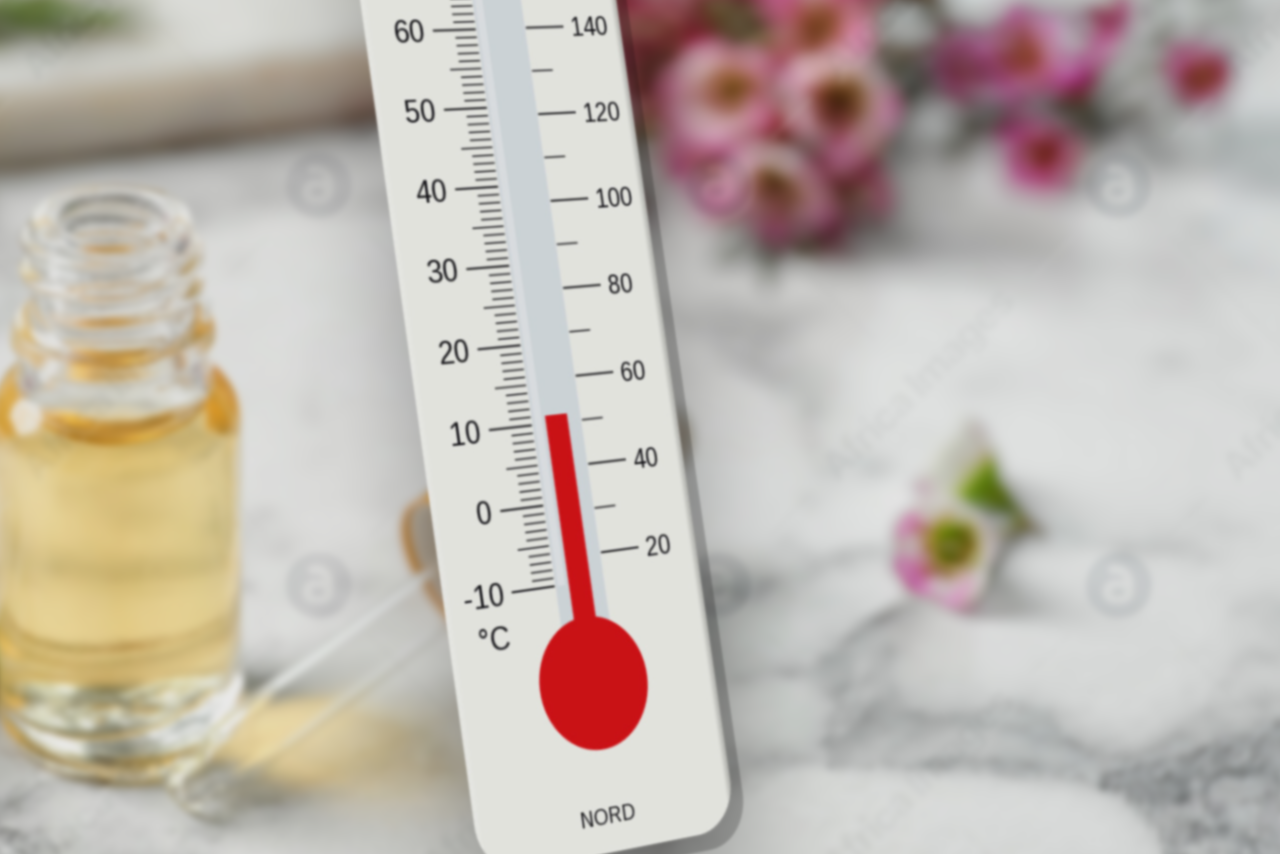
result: 11,°C
